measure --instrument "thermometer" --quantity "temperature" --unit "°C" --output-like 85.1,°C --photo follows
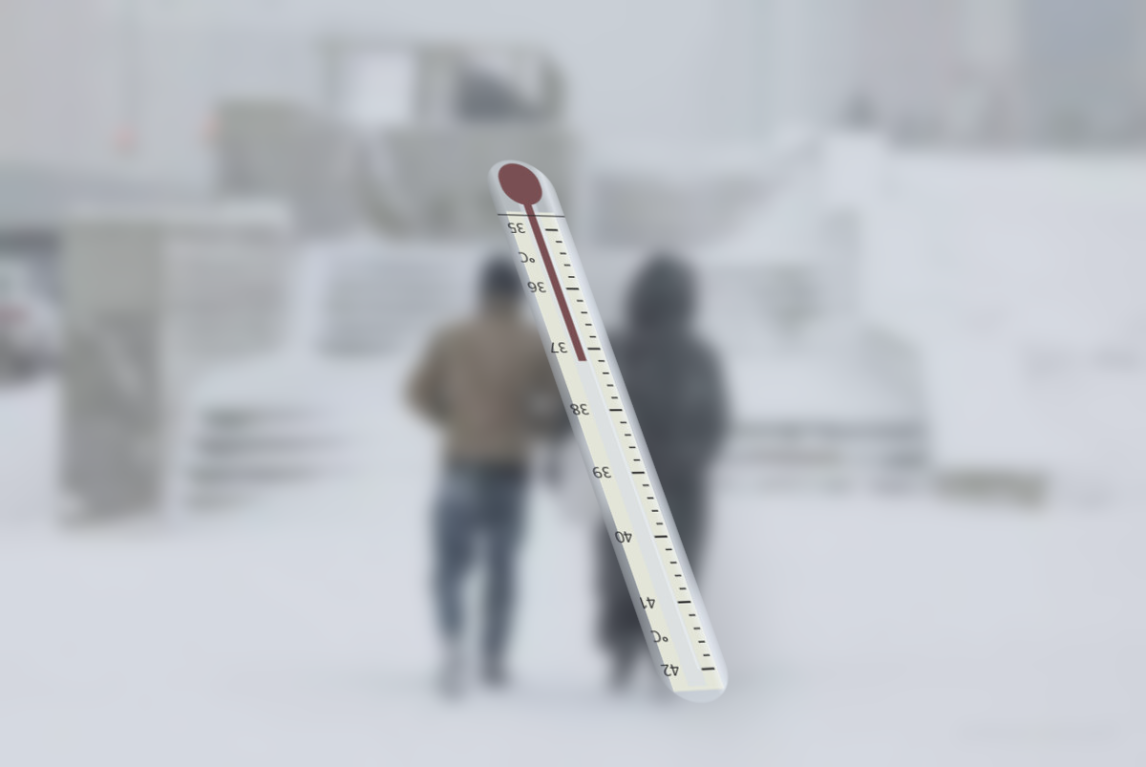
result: 37.2,°C
